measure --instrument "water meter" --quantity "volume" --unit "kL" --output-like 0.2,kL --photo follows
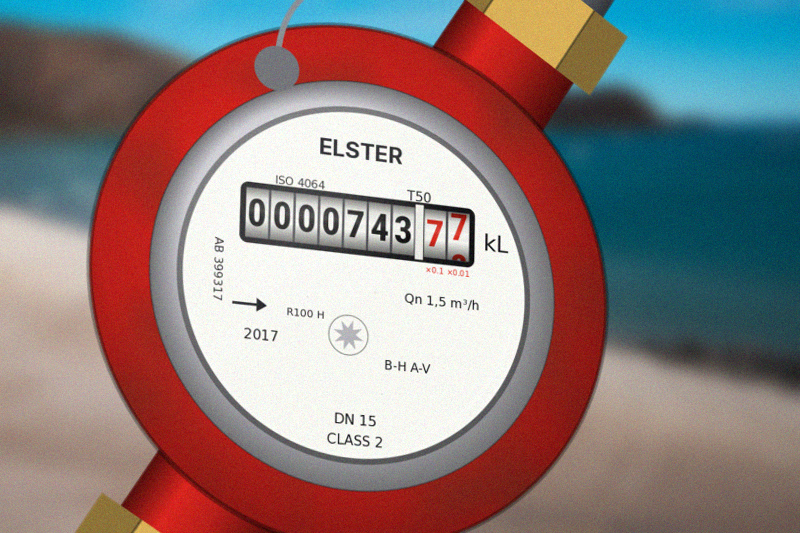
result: 743.77,kL
